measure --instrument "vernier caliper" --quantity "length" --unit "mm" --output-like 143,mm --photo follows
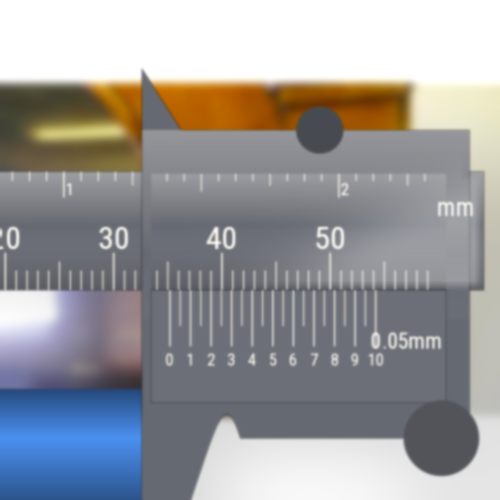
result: 35.2,mm
